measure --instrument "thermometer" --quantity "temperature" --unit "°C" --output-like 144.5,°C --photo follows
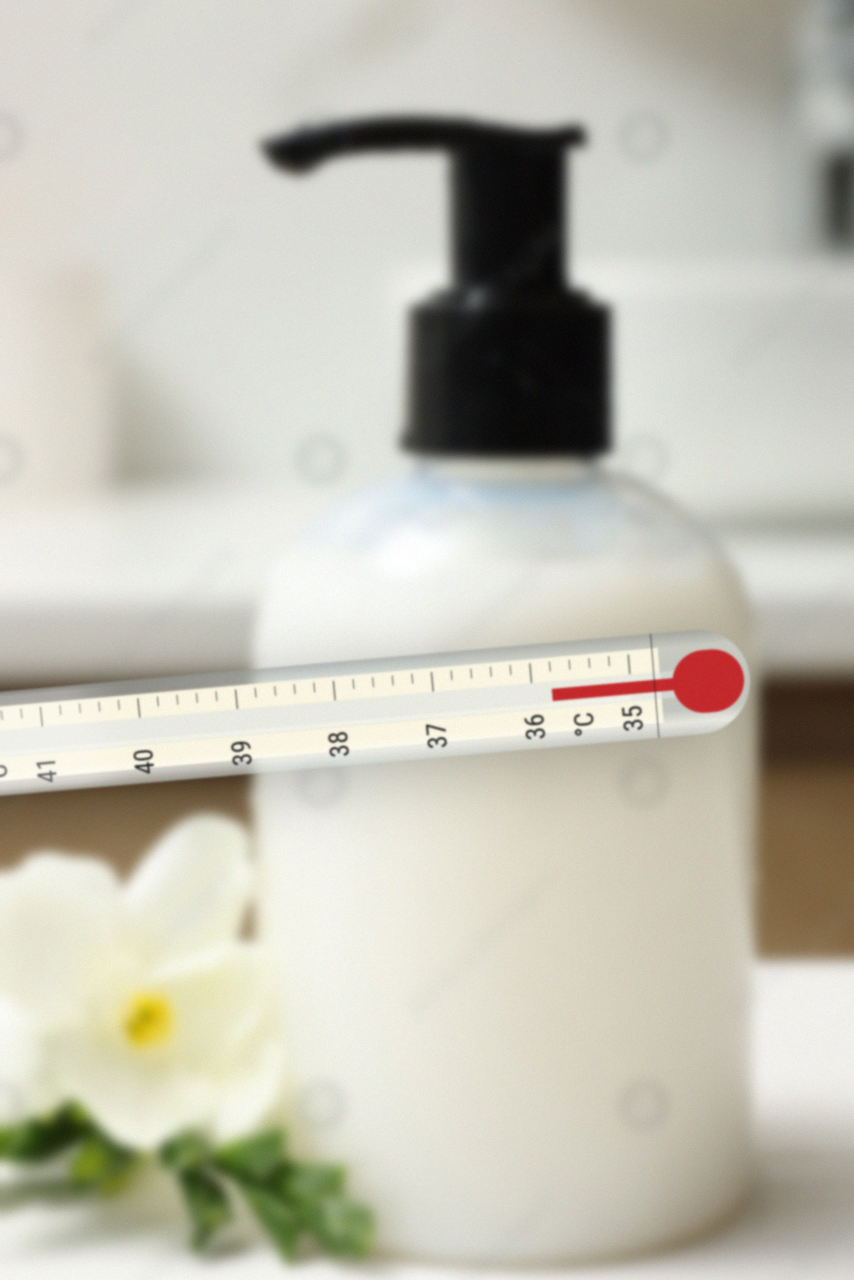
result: 35.8,°C
